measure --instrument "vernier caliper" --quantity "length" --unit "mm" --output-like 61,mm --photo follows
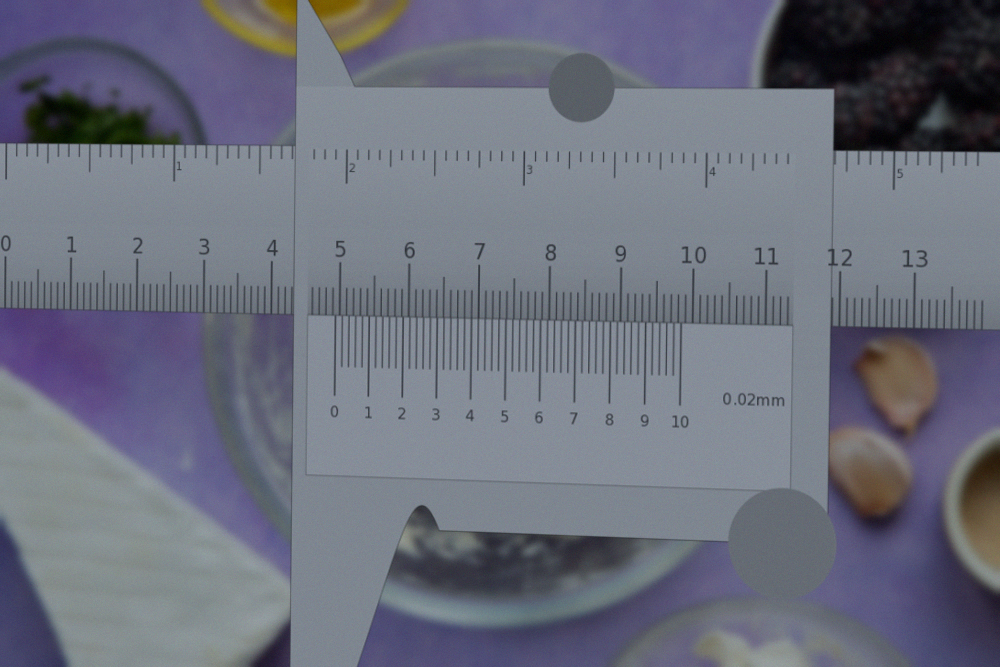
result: 49.4,mm
